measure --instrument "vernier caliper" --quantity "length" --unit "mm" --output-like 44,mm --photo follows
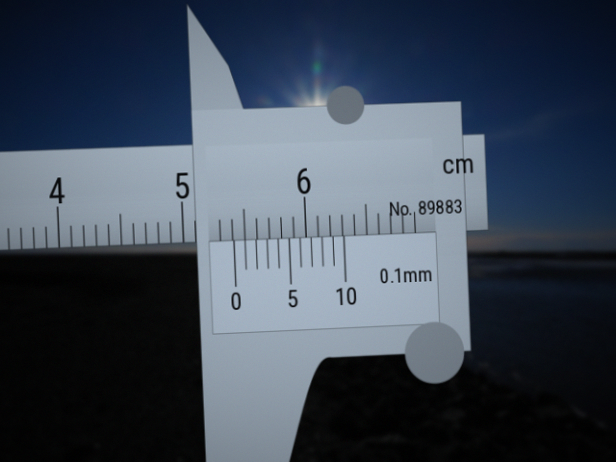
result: 54.1,mm
